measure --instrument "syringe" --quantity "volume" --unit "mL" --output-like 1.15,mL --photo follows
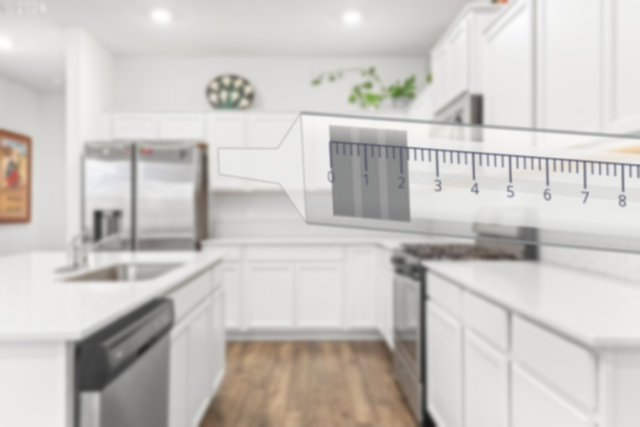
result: 0,mL
